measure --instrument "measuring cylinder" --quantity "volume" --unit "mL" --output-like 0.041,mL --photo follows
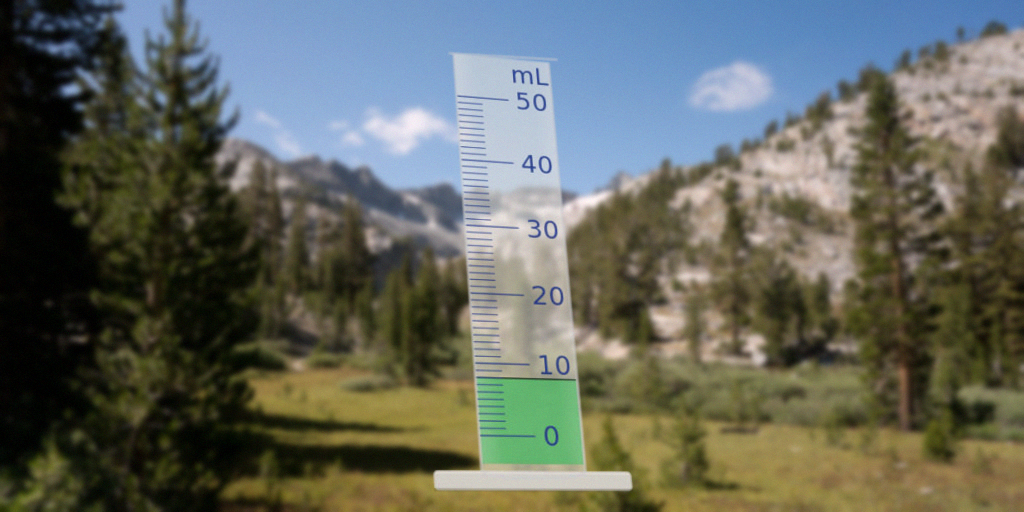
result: 8,mL
